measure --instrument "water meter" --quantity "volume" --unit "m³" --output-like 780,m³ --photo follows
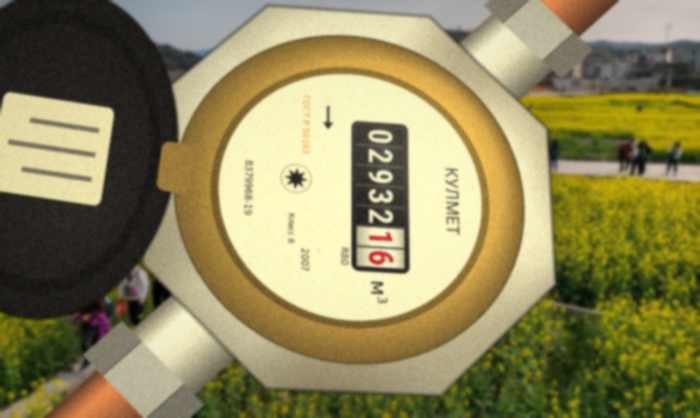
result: 2932.16,m³
